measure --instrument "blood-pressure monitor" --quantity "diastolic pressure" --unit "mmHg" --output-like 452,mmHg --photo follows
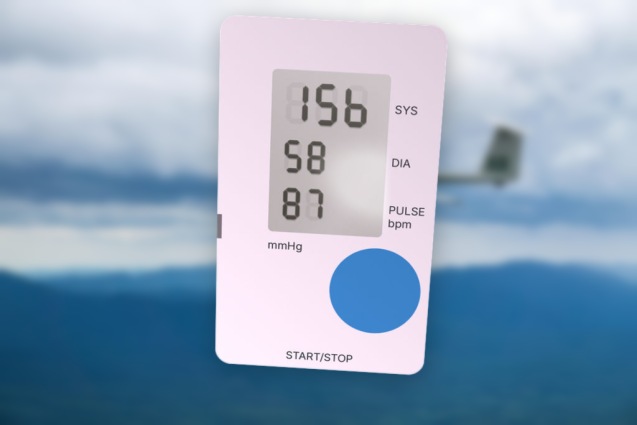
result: 58,mmHg
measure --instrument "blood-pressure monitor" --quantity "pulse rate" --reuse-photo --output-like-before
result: 87,bpm
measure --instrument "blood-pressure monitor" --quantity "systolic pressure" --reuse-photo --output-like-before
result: 156,mmHg
